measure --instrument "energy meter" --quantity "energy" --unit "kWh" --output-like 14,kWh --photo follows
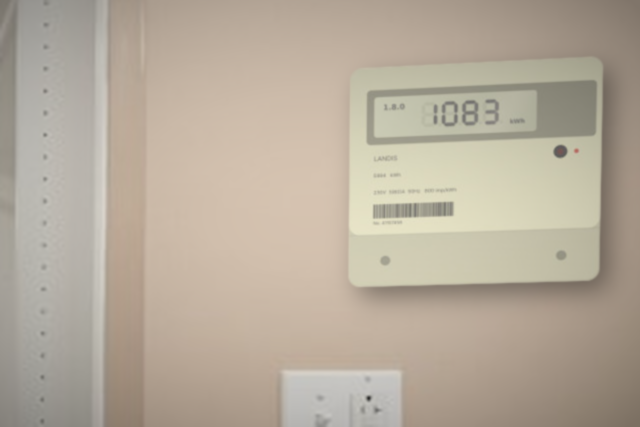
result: 1083,kWh
